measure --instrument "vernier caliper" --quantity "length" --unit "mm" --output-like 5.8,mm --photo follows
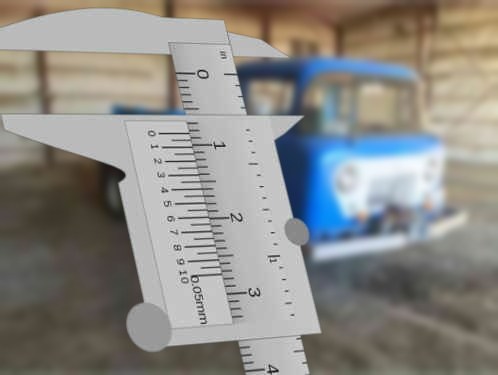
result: 8.4,mm
